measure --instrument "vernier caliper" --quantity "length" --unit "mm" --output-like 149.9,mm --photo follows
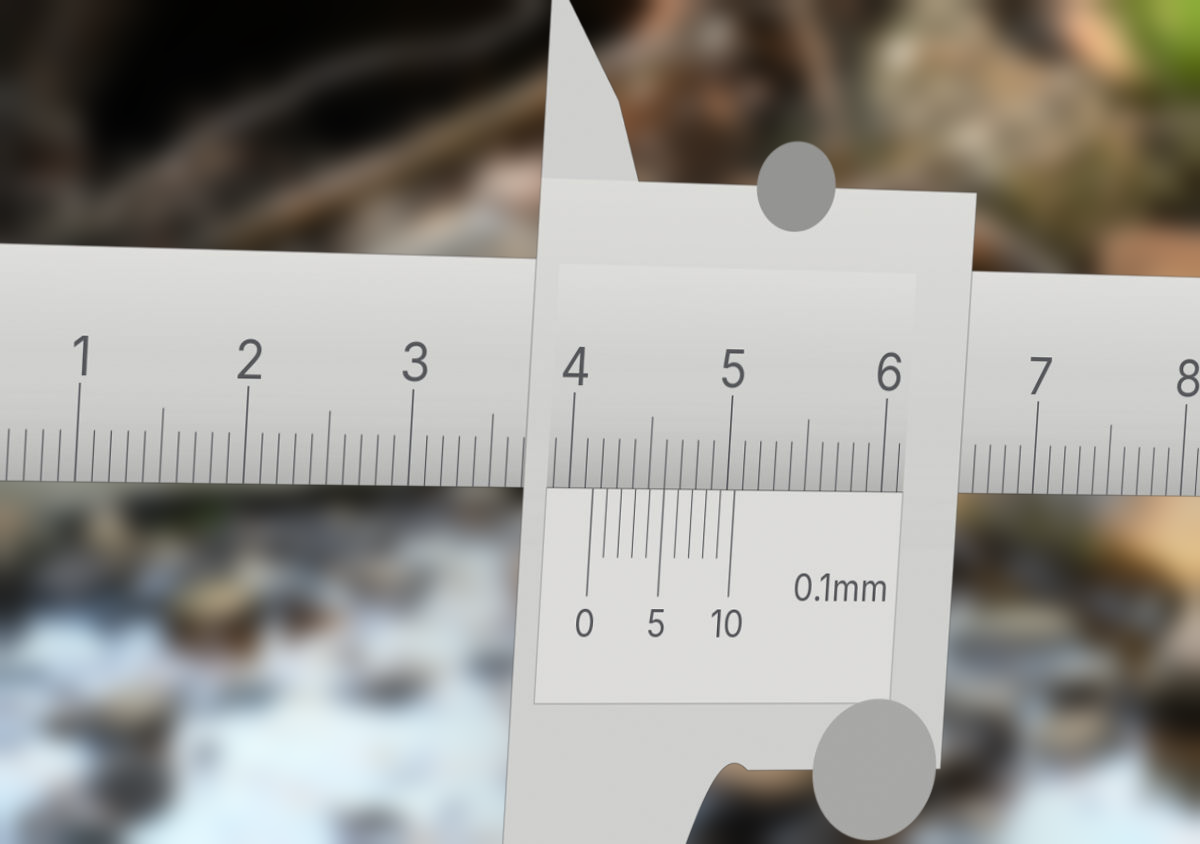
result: 41.5,mm
